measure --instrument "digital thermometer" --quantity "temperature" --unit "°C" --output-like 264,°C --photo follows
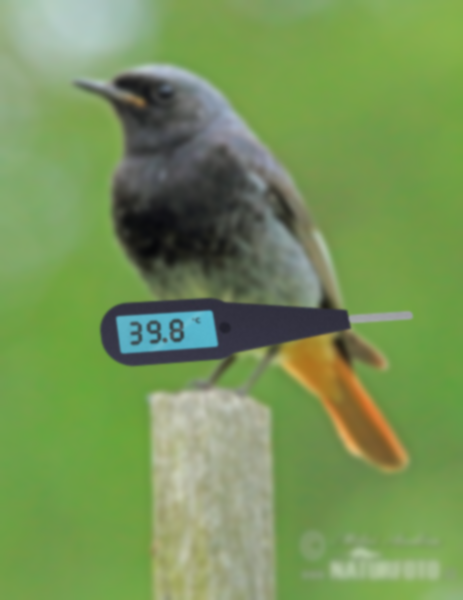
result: 39.8,°C
